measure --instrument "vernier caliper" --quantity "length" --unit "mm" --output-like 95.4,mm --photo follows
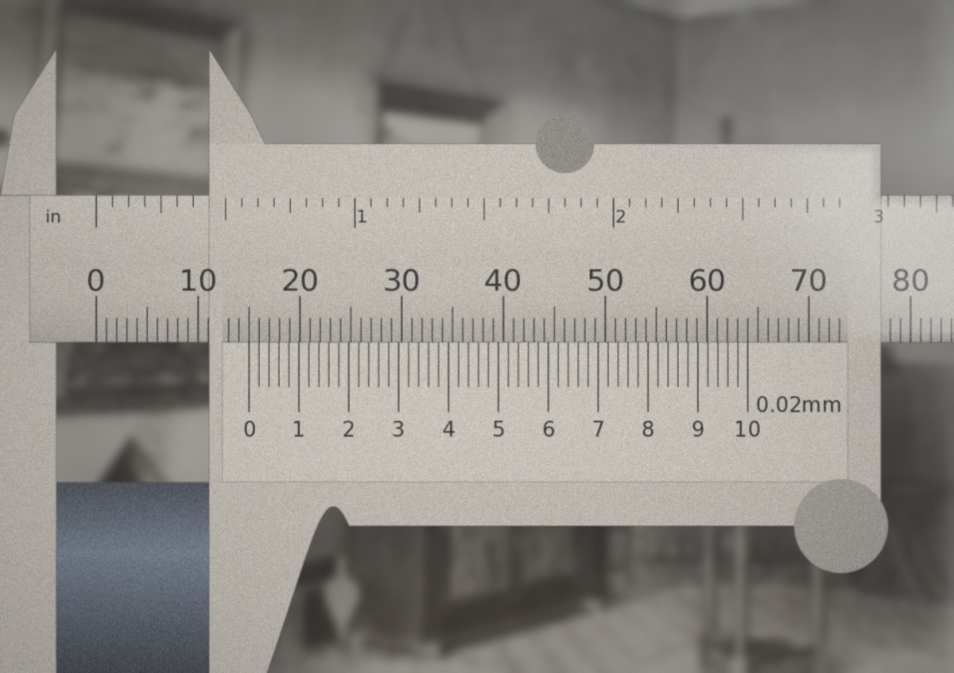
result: 15.0,mm
